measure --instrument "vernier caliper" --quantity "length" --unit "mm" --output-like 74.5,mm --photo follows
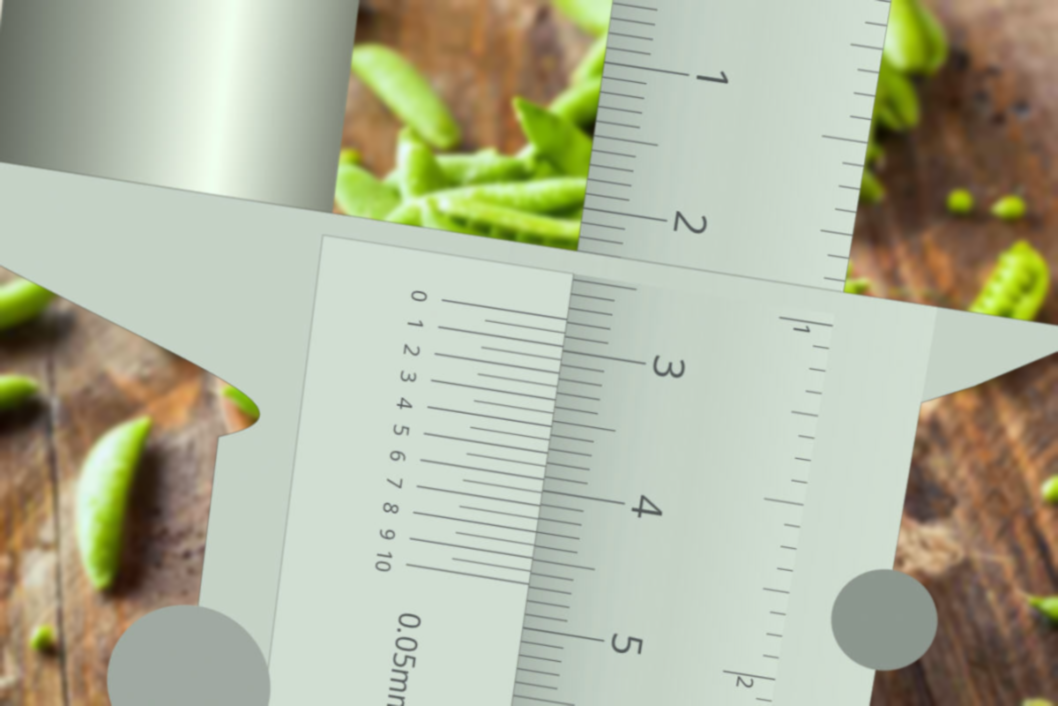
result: 27.8,mm
